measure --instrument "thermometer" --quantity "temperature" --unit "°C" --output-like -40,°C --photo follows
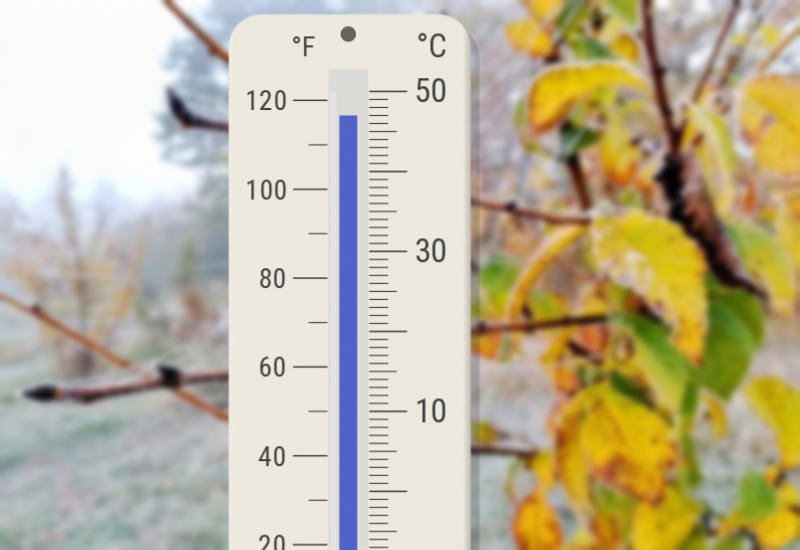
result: 47,°C
